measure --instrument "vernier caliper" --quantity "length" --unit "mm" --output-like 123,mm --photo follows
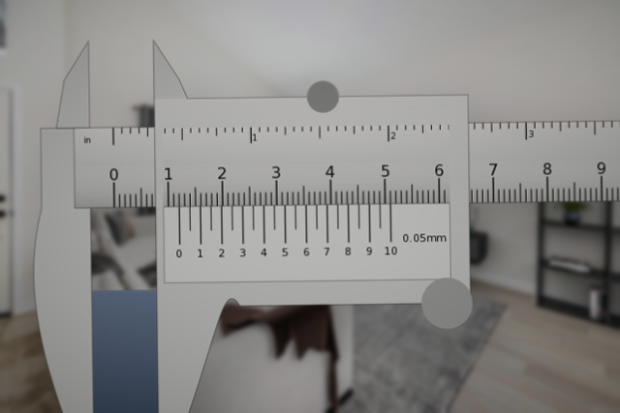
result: 12.0,mm
